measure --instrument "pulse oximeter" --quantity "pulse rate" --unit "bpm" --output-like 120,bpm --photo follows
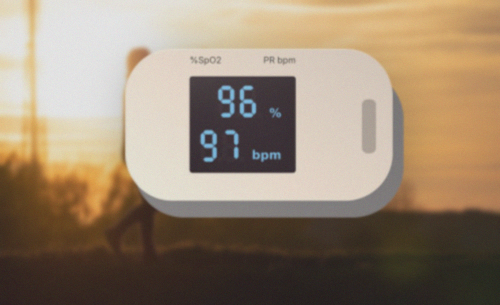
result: 97,bpm
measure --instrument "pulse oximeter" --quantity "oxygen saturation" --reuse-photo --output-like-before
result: 96,%
